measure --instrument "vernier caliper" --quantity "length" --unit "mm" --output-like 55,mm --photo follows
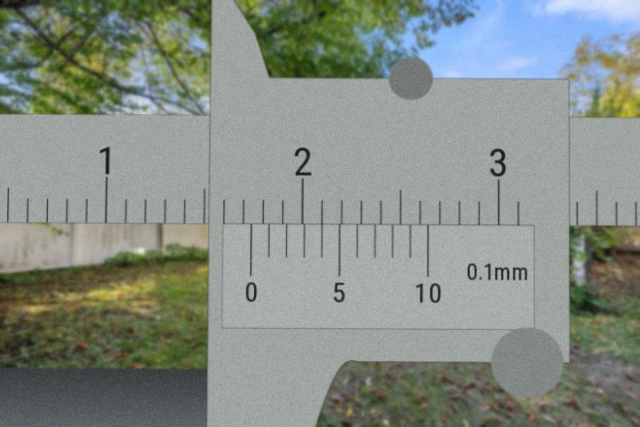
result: 17.4,mm
